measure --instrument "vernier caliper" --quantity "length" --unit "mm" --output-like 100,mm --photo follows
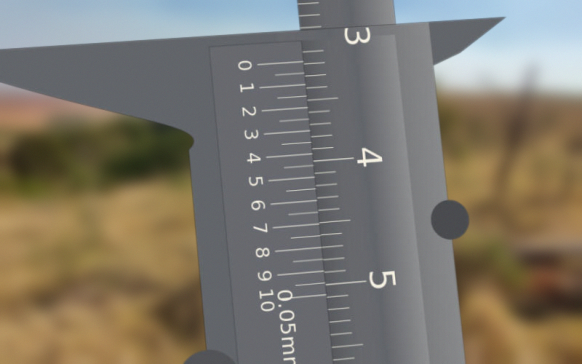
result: 31.8,mm
